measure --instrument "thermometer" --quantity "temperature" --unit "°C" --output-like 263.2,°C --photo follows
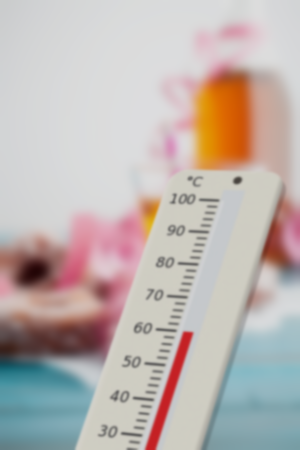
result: 60,°C
